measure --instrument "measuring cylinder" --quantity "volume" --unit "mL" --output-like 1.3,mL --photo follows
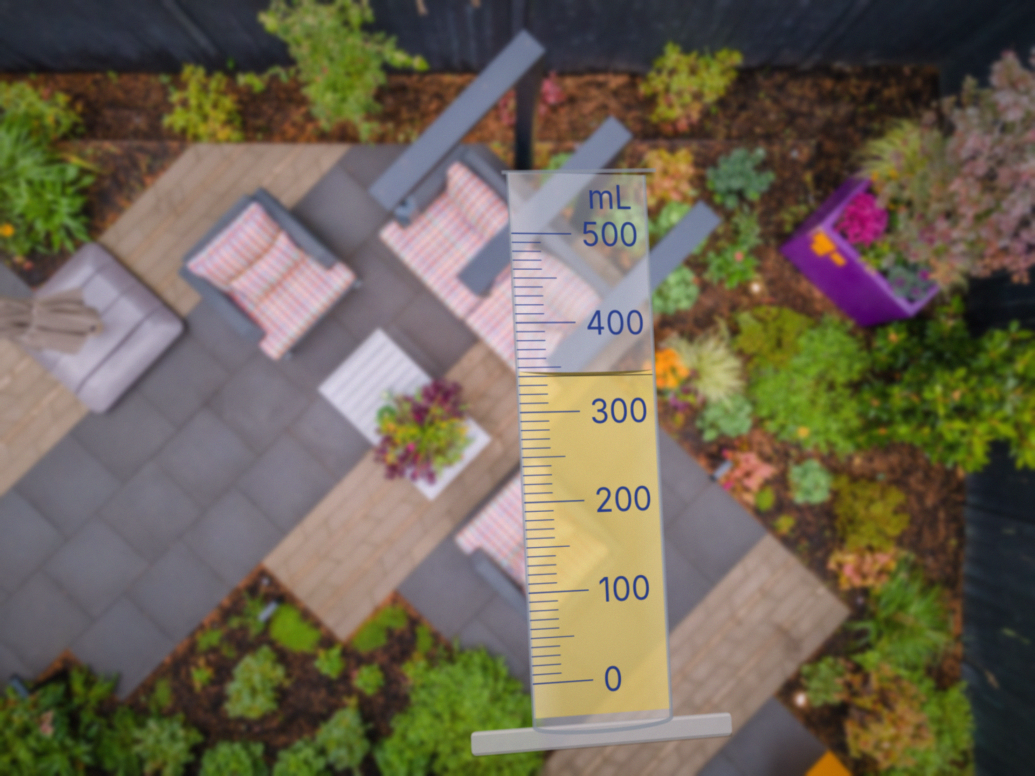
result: 340,mL
